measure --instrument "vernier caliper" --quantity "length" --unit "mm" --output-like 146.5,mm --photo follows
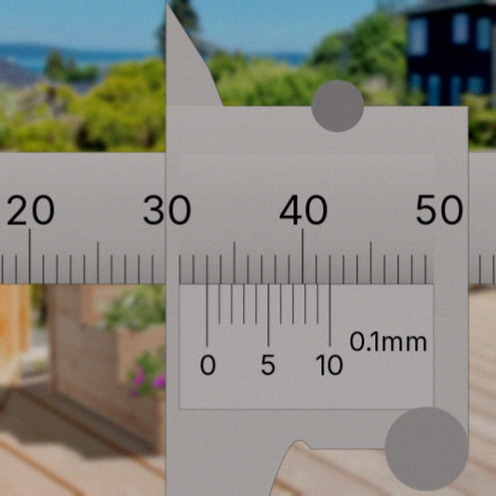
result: 33.0,mm
